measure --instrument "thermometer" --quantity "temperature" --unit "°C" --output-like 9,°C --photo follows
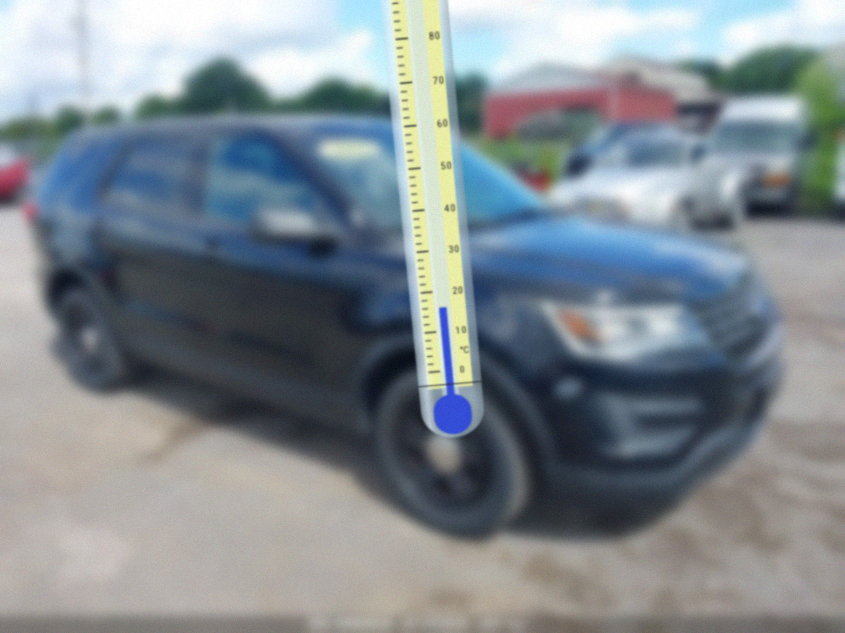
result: 16,°C
